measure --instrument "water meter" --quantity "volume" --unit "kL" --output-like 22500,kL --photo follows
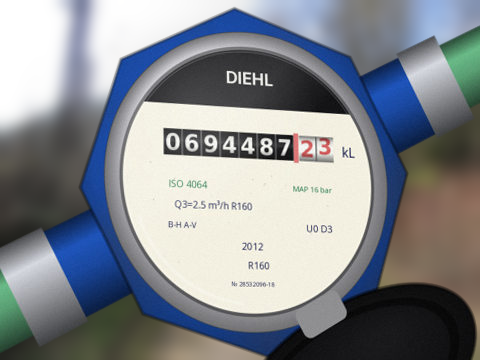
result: 694487.23,kL
